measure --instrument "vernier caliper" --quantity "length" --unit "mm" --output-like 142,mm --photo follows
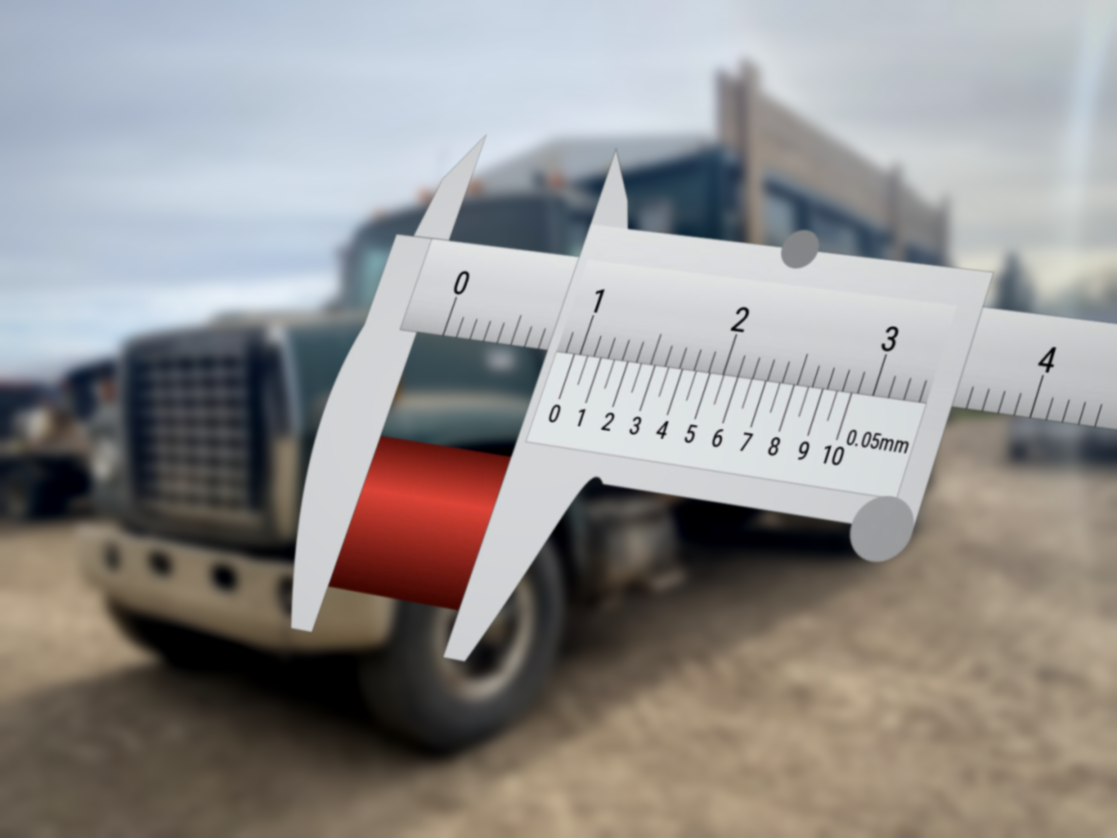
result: 9.6,mm
